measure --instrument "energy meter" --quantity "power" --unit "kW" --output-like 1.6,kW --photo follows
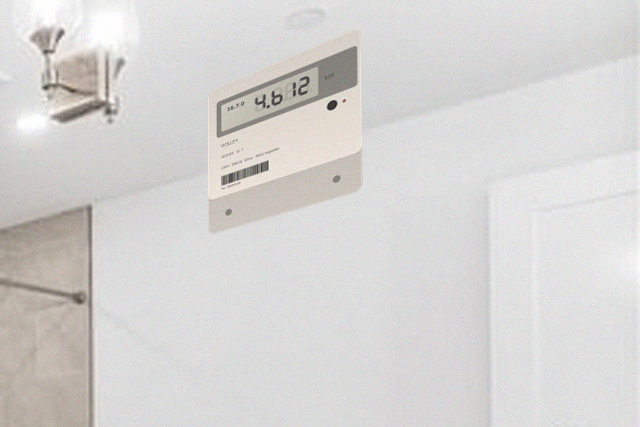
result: 4.612,kW
